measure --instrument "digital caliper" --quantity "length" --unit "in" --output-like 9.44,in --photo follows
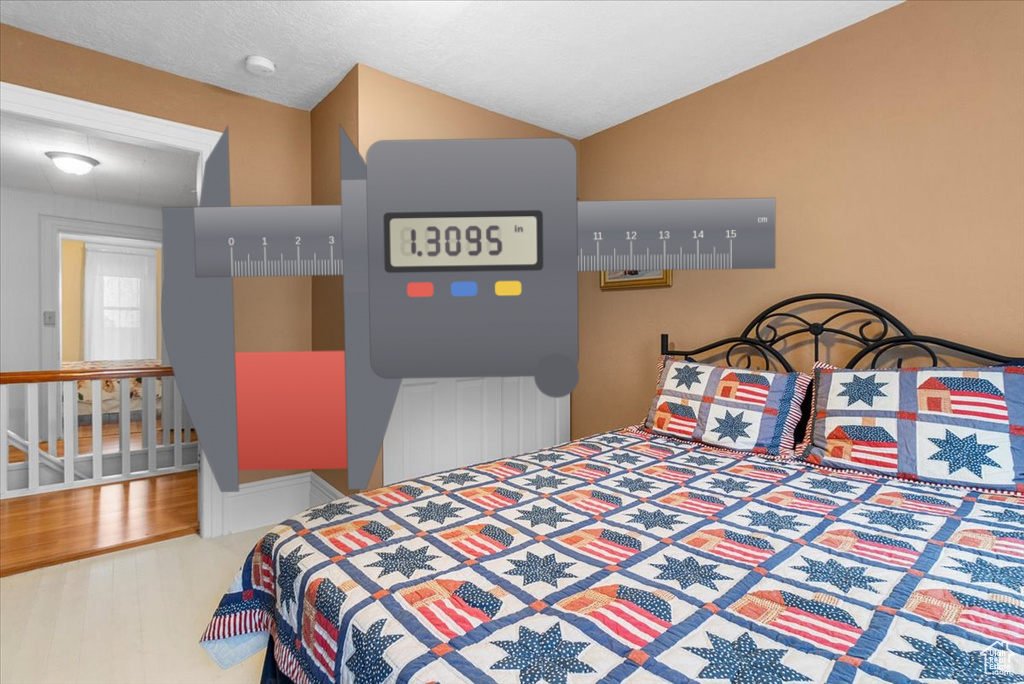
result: 1.3095,in
